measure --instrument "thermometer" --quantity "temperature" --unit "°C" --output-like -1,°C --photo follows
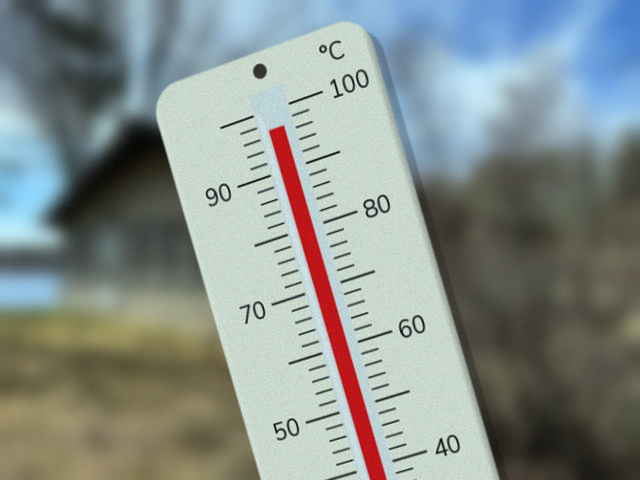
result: 97,°C
